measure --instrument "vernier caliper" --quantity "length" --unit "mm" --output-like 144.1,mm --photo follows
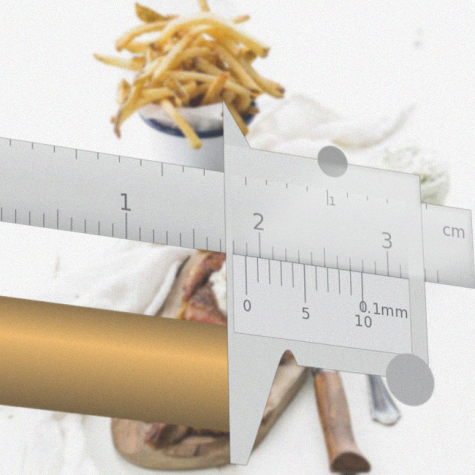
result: 18.9,mm
